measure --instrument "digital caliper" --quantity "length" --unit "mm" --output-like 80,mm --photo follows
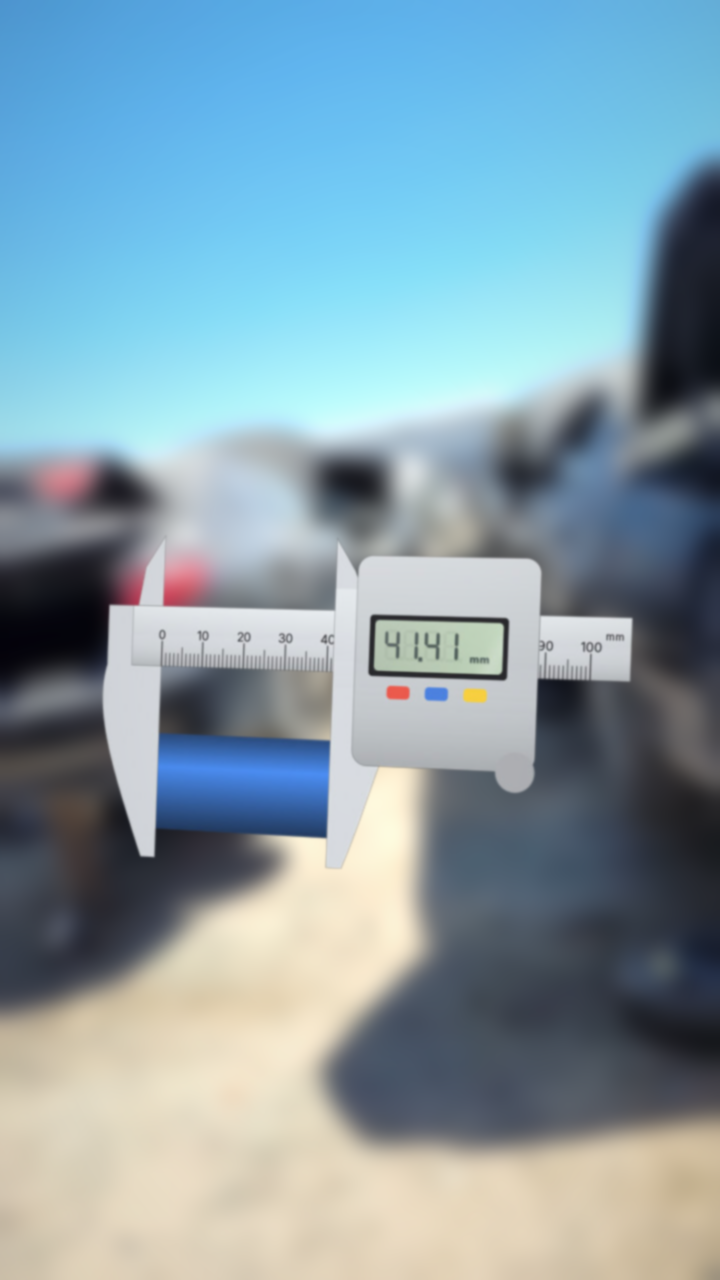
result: 41.41,mm
